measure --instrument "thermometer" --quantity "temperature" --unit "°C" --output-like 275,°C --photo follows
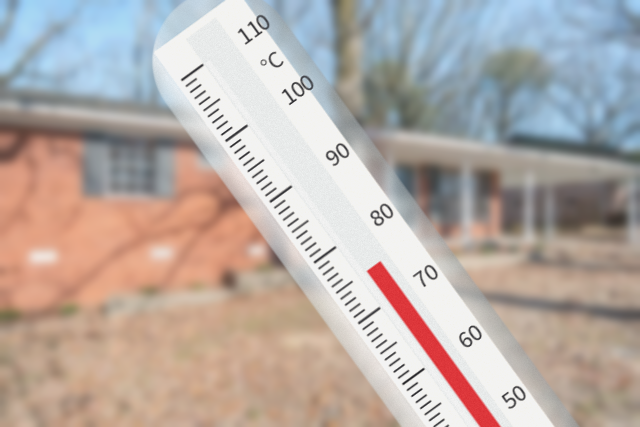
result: 75,°C
